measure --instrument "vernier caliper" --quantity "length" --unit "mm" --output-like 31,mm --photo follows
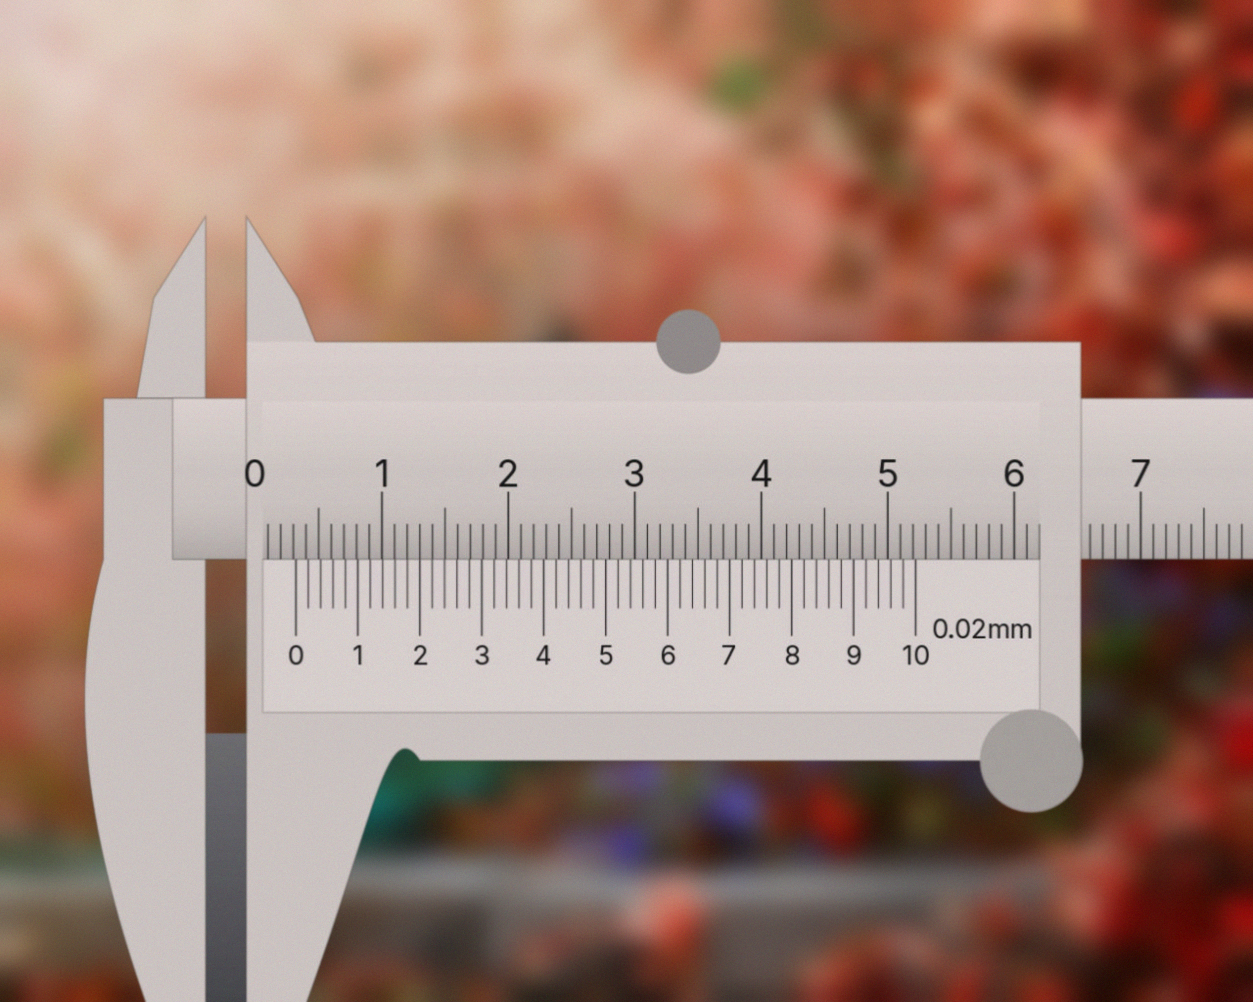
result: 3.2,mm
